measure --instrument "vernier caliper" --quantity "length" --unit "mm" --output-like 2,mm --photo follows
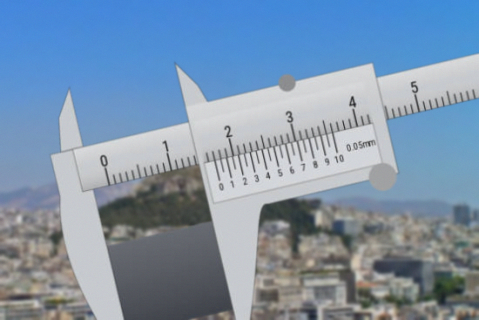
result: 17.0,mm
